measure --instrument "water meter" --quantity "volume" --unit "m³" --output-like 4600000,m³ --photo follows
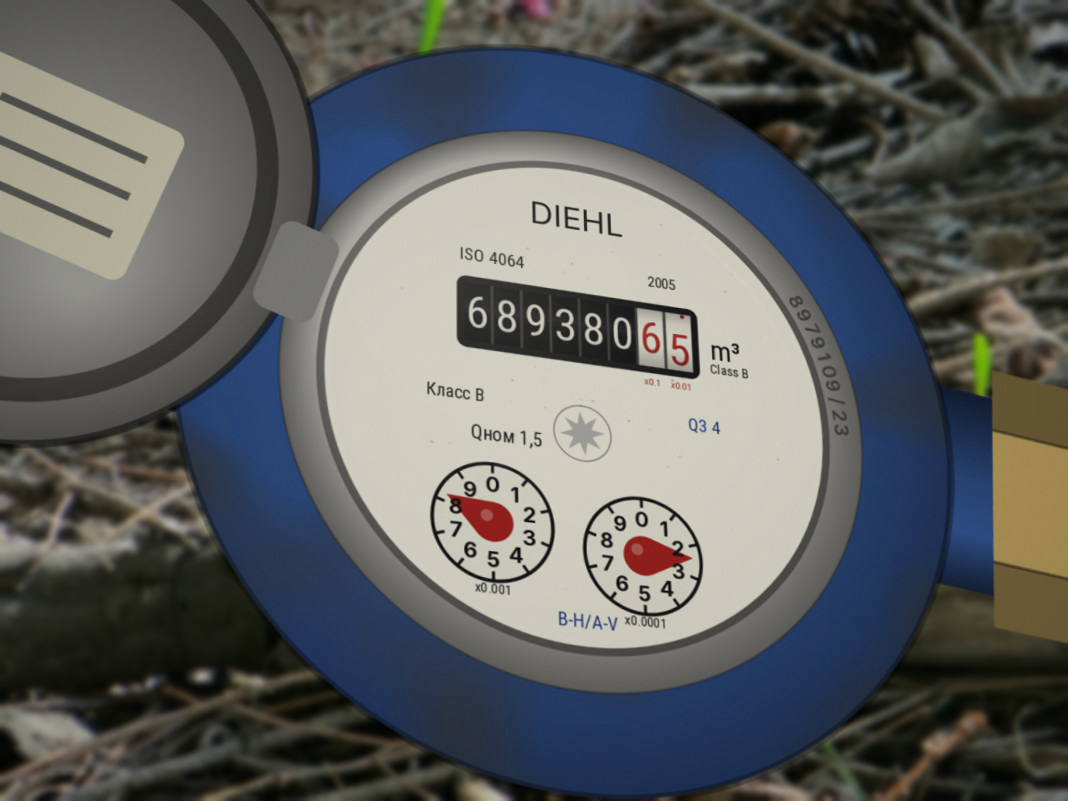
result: 689380.6482,m³
